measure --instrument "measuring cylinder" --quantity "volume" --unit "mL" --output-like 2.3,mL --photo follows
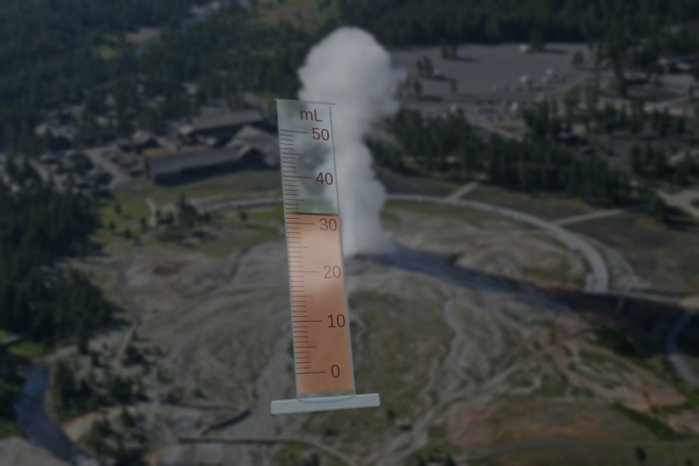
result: 32,mL
